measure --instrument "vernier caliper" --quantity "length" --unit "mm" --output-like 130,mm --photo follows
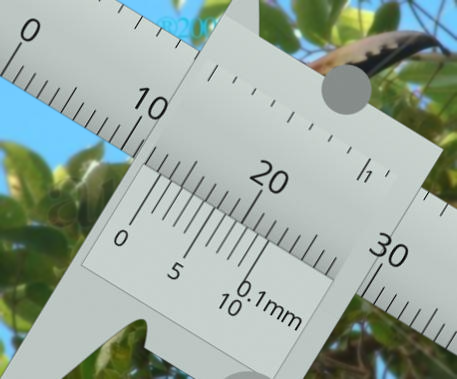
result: 13.3,mm
